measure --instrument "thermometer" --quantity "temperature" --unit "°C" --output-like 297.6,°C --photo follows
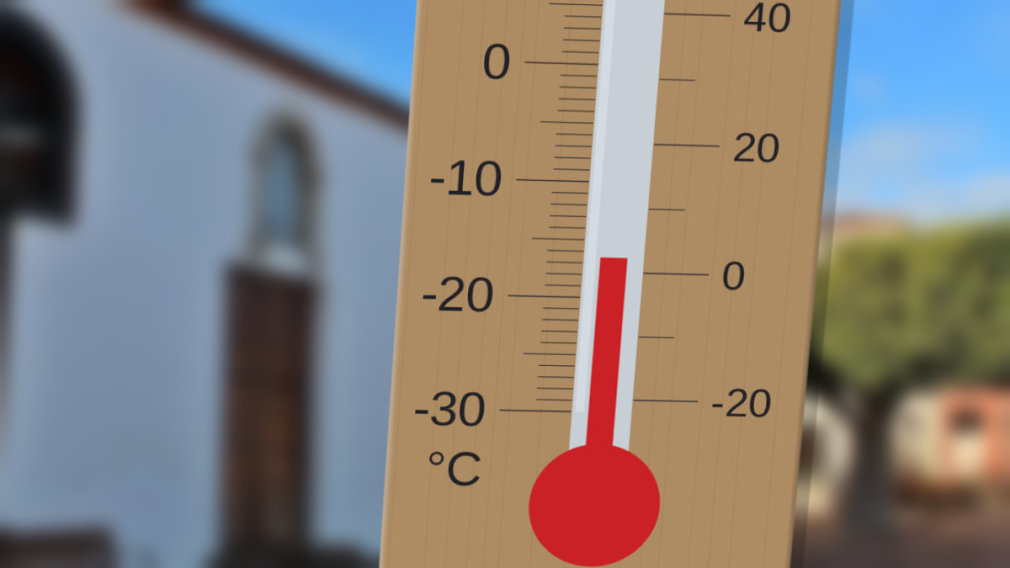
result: -16.5,°C
